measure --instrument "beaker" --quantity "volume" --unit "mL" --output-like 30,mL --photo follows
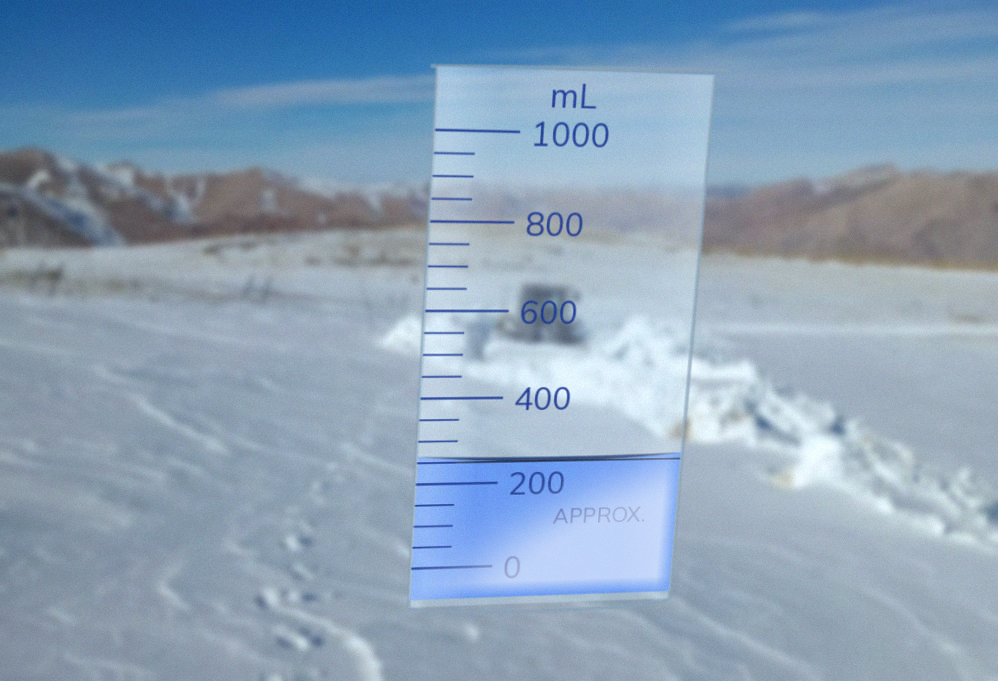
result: 250,mL
